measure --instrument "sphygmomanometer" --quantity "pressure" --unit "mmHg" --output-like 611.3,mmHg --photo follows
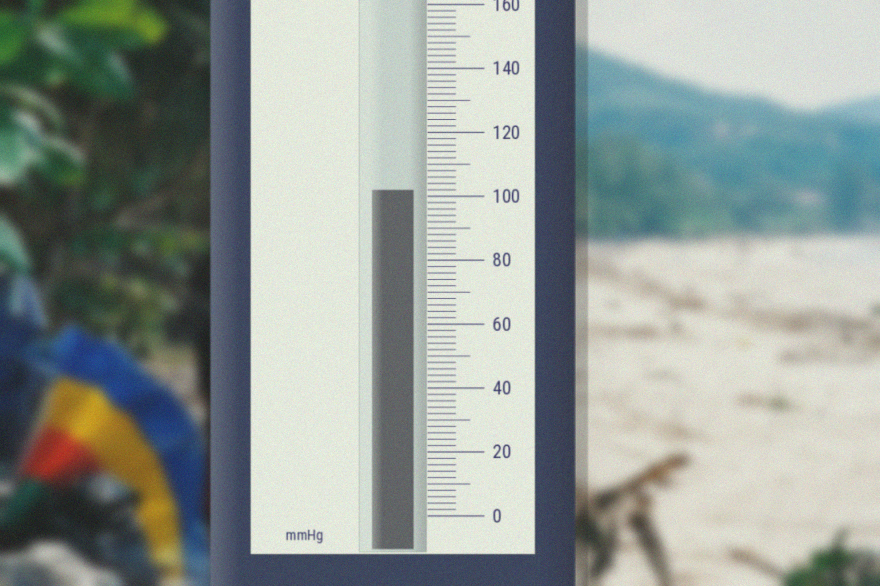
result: 102,mmHg
